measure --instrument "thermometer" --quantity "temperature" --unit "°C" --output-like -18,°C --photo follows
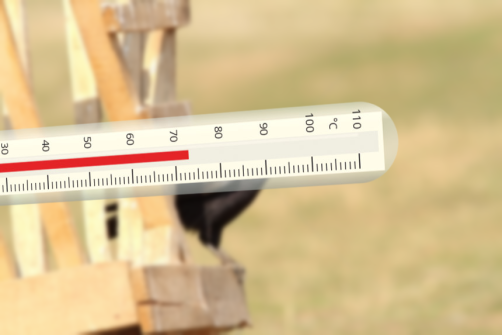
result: 73,°C
